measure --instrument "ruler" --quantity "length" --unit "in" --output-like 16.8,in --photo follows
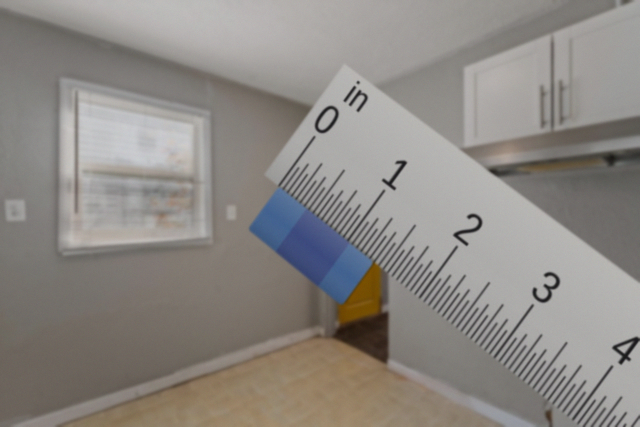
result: 1.375,in
